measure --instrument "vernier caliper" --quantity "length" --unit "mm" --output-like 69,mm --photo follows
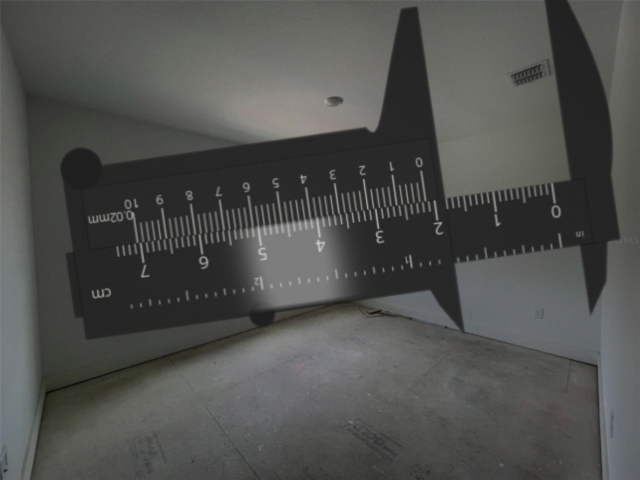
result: 21.5,mm
